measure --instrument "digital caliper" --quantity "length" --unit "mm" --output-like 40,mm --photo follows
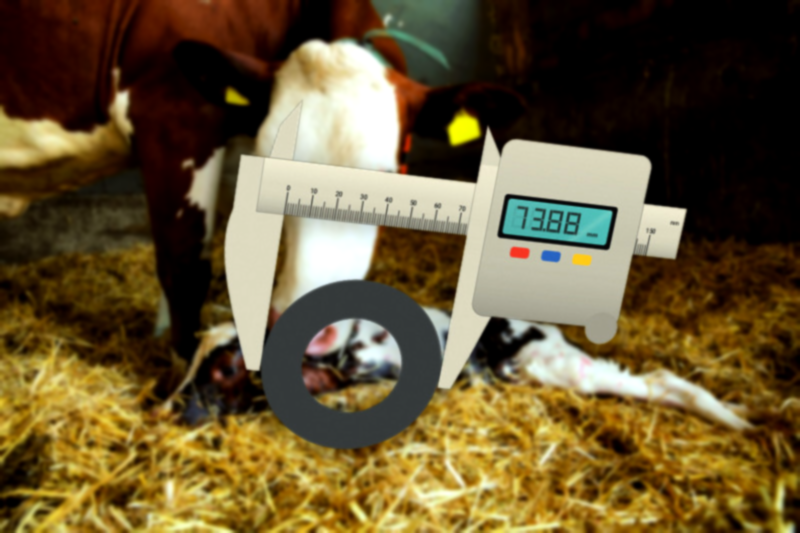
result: 73.88,mm
